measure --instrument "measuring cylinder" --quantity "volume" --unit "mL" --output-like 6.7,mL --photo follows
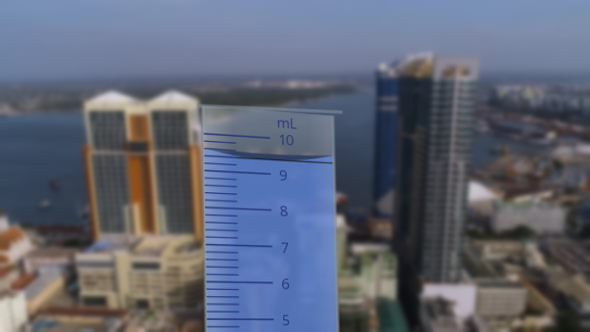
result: 9.4,mL
